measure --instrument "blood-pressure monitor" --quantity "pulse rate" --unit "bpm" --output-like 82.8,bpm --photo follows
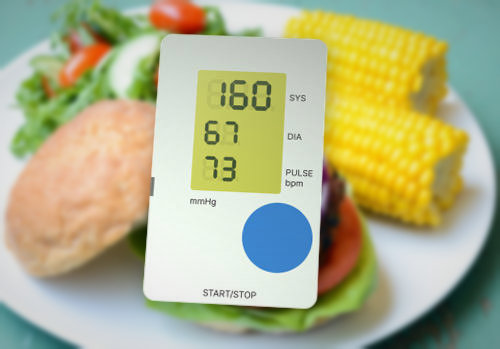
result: 73,bpm
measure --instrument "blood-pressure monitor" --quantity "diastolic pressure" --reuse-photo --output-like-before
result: 67,mmHg
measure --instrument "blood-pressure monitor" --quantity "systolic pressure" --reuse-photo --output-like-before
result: 160,mmHg
